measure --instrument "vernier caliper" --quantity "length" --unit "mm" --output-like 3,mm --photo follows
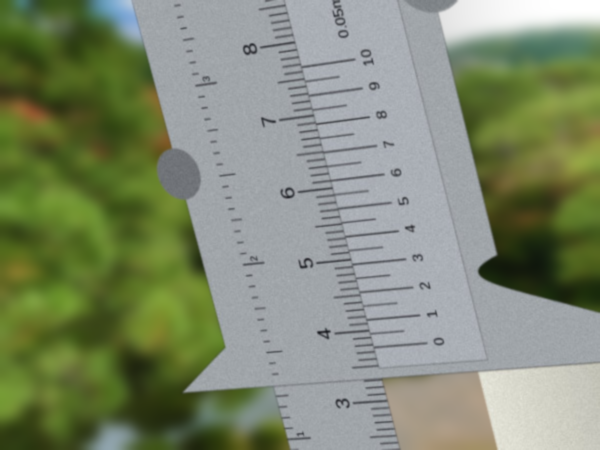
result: 37.6,mm
